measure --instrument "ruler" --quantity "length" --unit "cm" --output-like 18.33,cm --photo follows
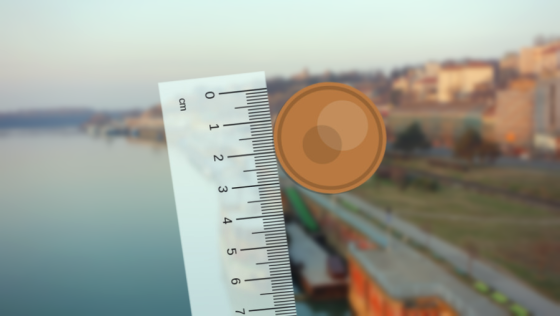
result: 3.5,cm
